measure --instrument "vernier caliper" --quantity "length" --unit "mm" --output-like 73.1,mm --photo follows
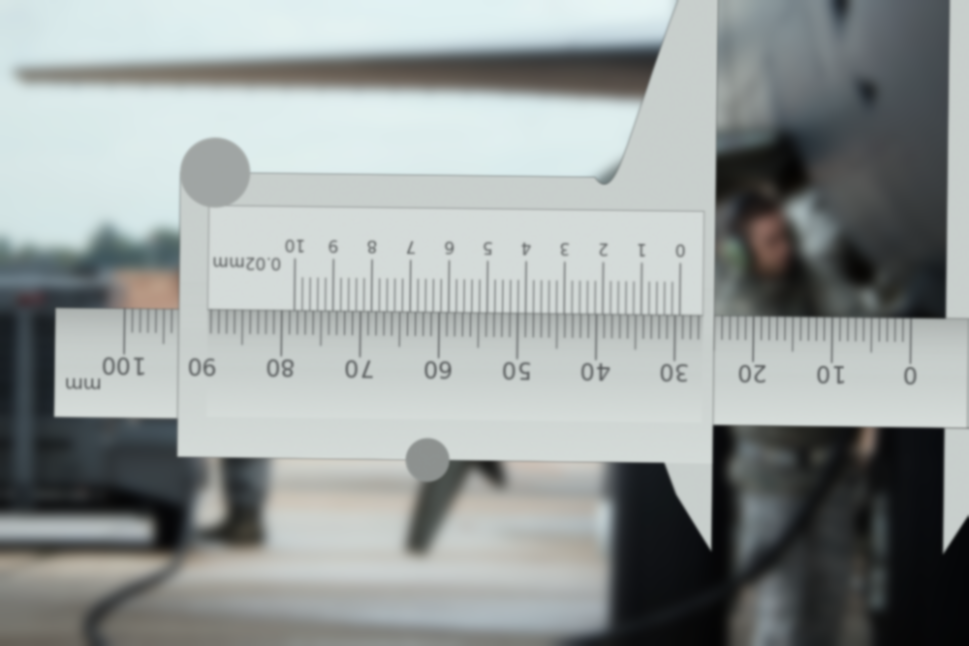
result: 29.4,mm
